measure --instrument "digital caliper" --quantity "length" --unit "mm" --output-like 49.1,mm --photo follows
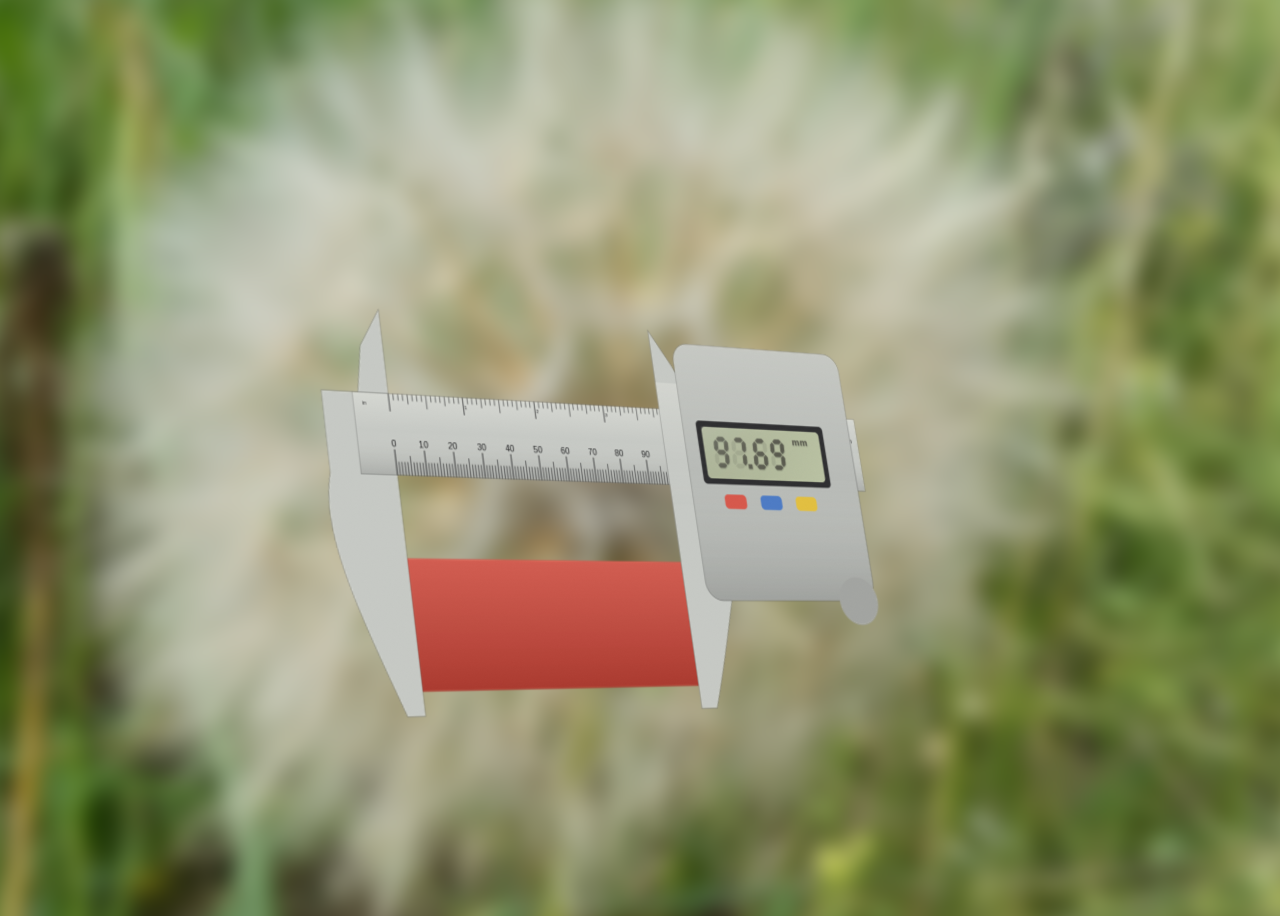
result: 97.69,mm
